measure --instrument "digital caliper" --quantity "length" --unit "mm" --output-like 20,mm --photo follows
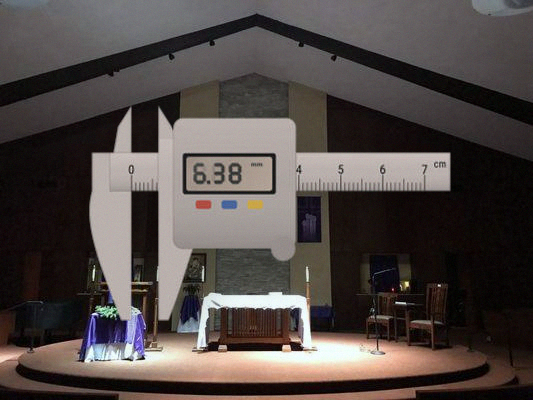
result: 6.38,mm
